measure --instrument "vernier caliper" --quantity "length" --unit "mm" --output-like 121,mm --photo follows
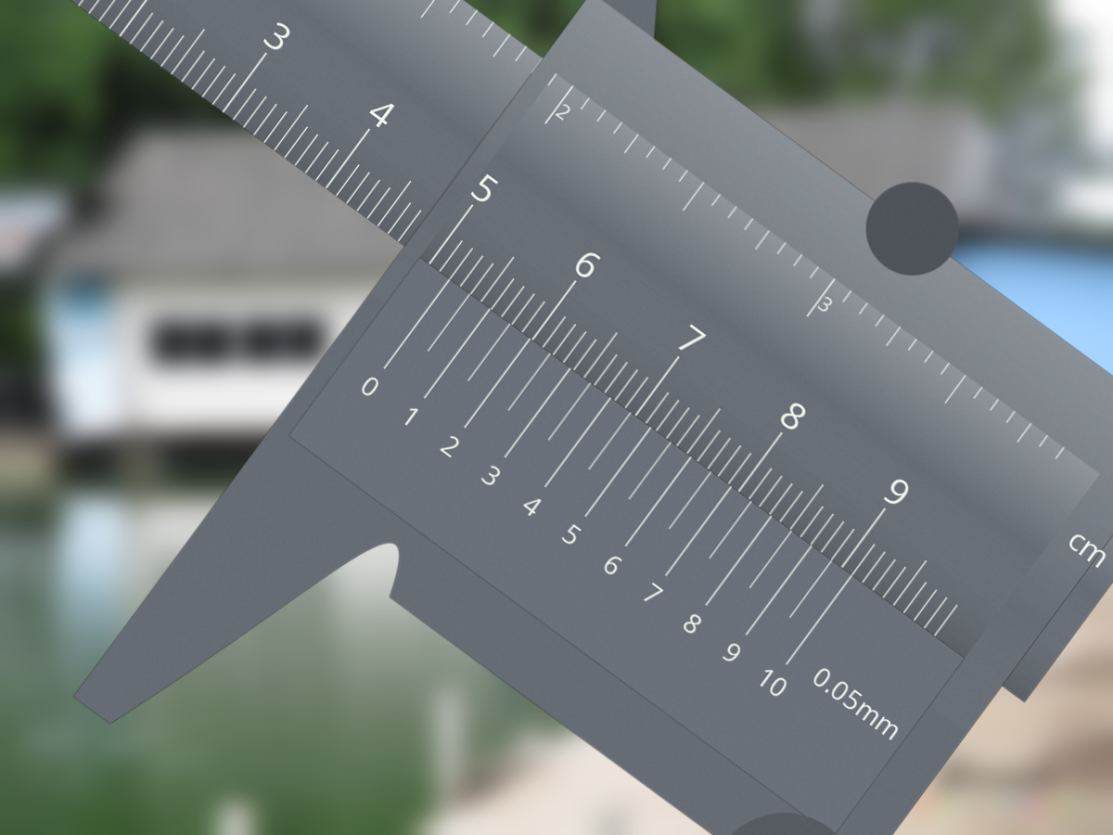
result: 52.0,mm
